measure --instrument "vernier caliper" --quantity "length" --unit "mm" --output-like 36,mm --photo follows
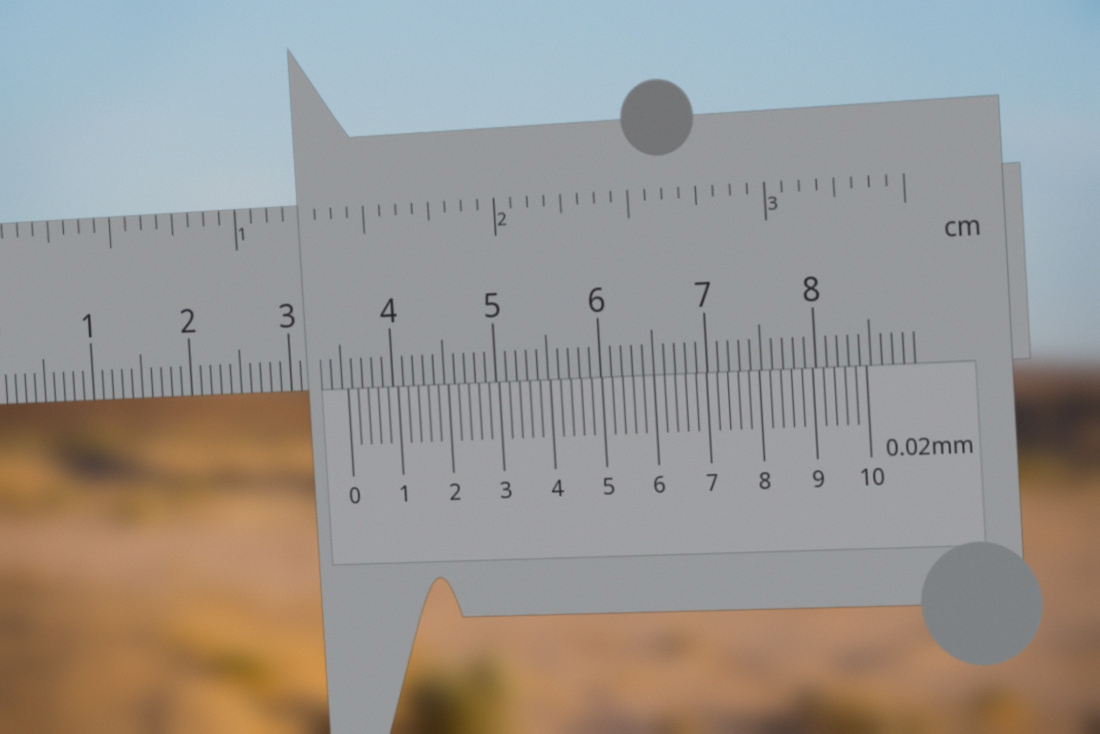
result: 35.6,mm
